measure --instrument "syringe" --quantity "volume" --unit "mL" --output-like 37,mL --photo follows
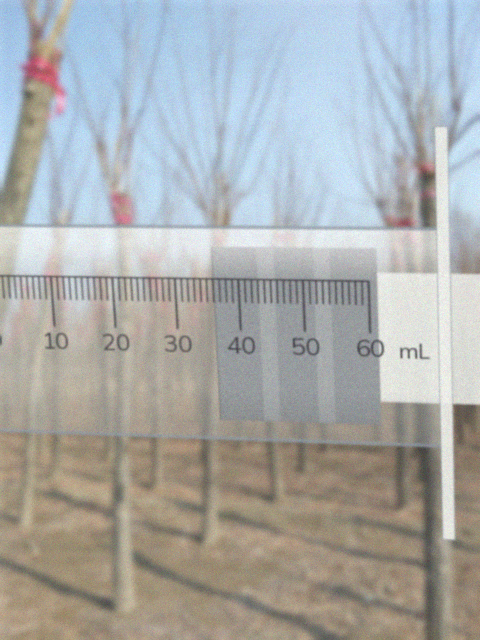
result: 36,mL
